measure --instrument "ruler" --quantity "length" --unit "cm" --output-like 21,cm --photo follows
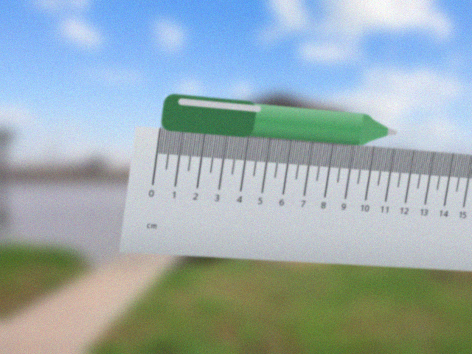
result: 11,cm
